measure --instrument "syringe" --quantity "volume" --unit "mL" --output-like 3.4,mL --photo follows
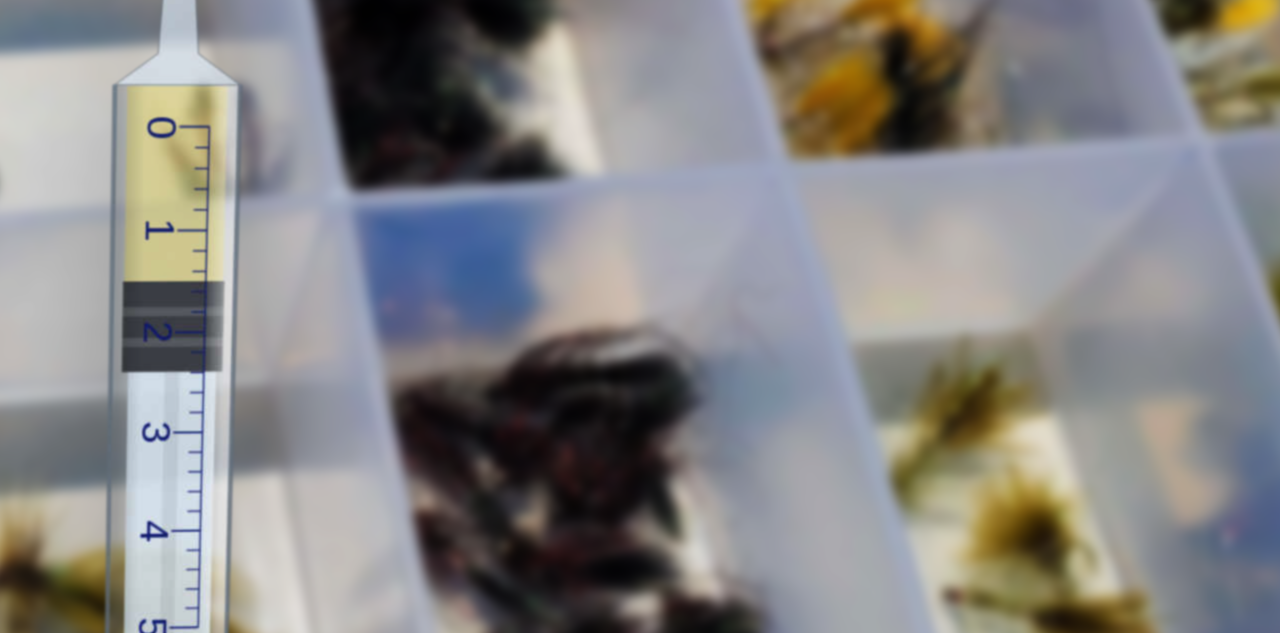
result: 1.5,mL
